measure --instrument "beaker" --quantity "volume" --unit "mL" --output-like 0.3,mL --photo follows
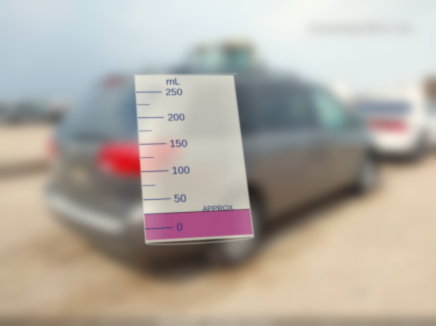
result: 25,mL
